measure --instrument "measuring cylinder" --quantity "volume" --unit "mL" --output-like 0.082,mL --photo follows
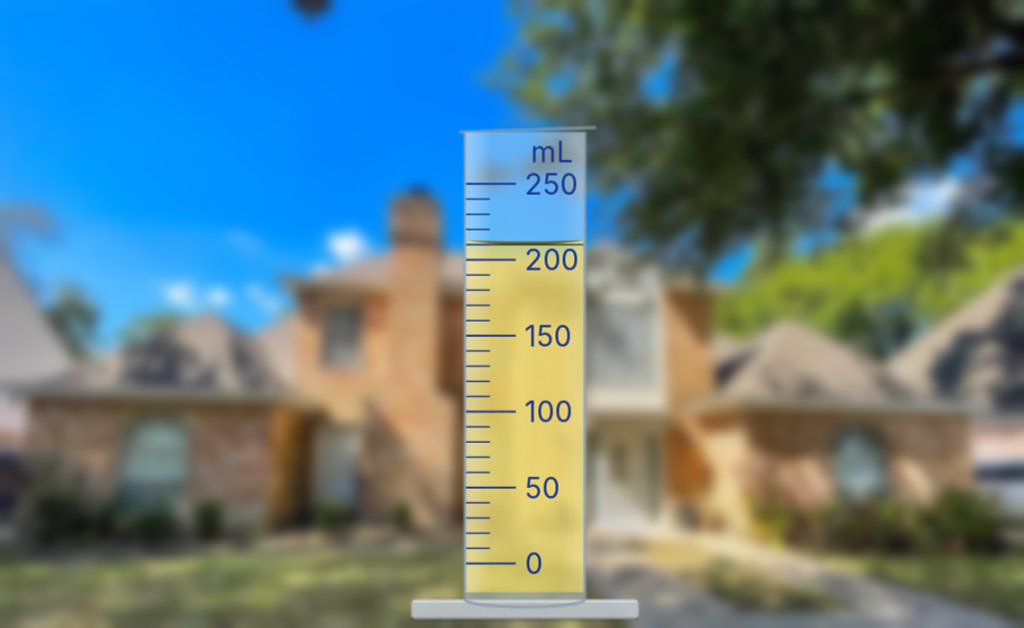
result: 210,mL
